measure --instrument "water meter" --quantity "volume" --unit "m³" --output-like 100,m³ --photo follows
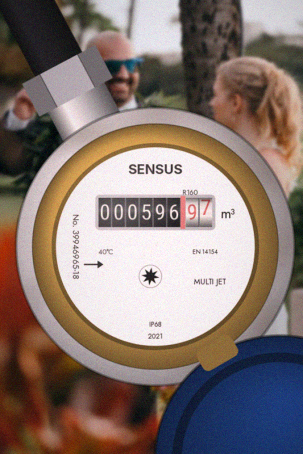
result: 596.97,m³
